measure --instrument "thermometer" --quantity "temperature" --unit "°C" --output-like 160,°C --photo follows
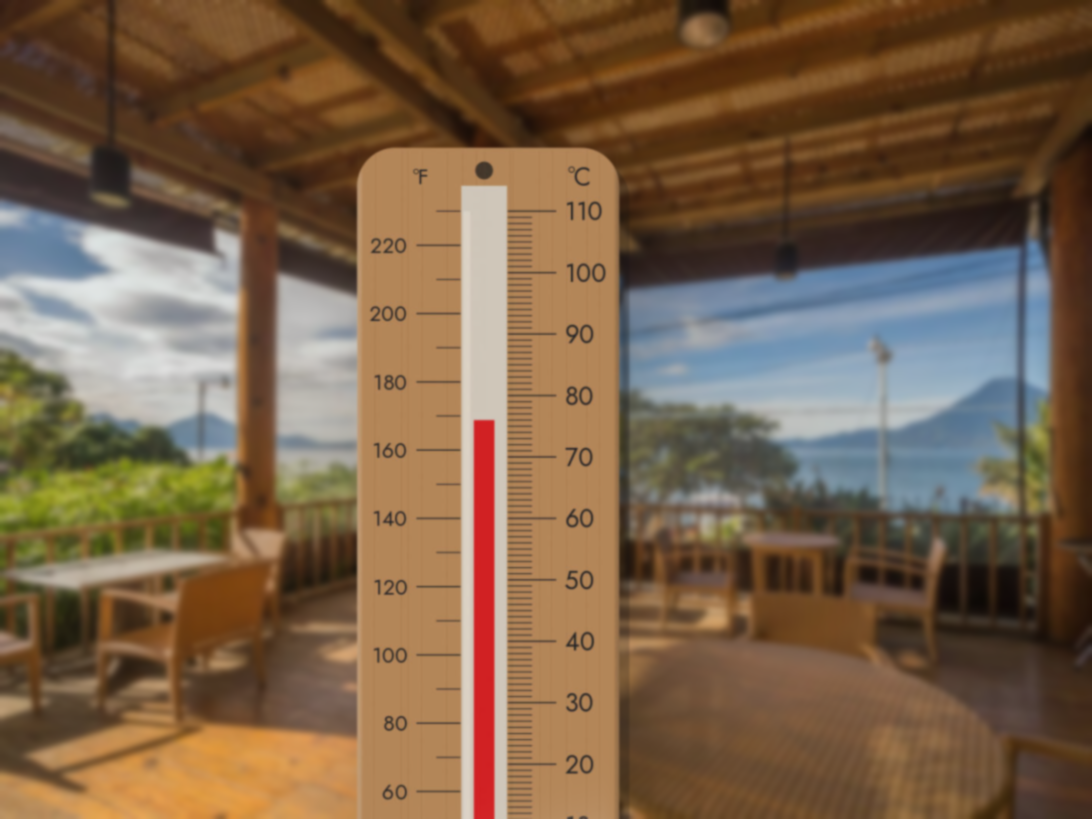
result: 76,°C
